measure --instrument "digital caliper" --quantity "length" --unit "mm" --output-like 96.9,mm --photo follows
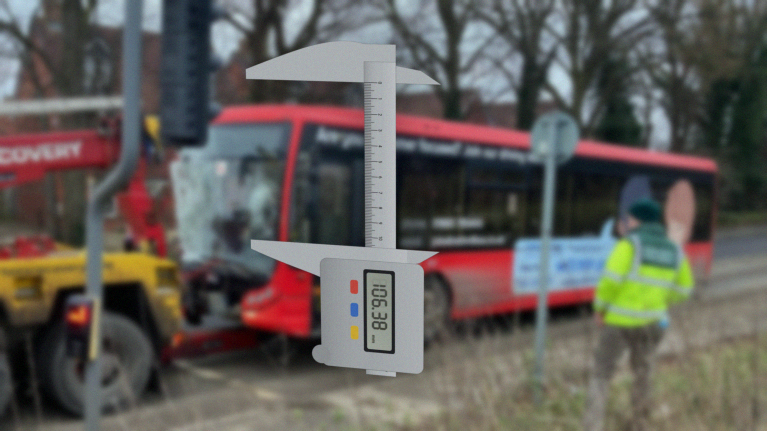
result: 106.38,mm
